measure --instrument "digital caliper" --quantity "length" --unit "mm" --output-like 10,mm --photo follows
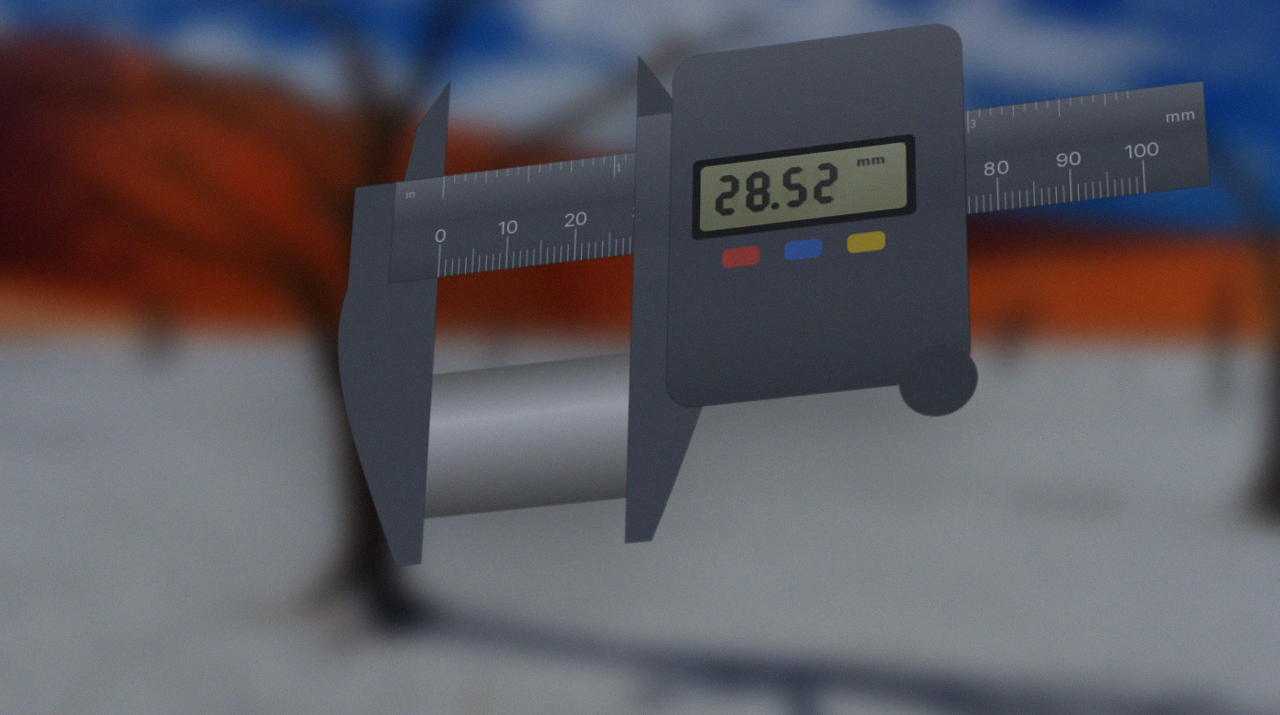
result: 28.52,mm
